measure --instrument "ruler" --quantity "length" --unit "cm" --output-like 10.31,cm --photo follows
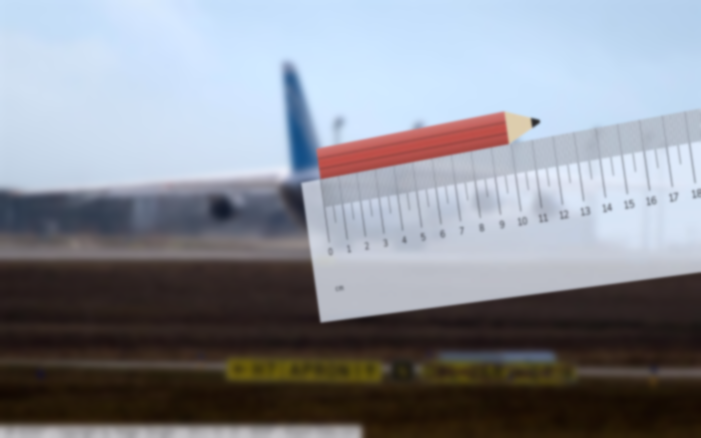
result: 11.5,cm
